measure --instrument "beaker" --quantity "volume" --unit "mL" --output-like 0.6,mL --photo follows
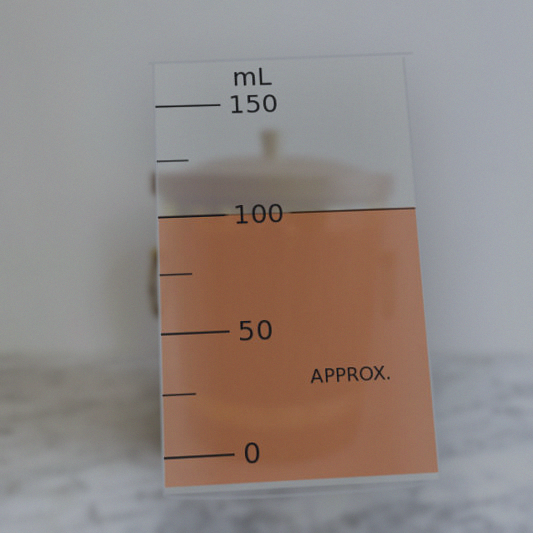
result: 100,mL
